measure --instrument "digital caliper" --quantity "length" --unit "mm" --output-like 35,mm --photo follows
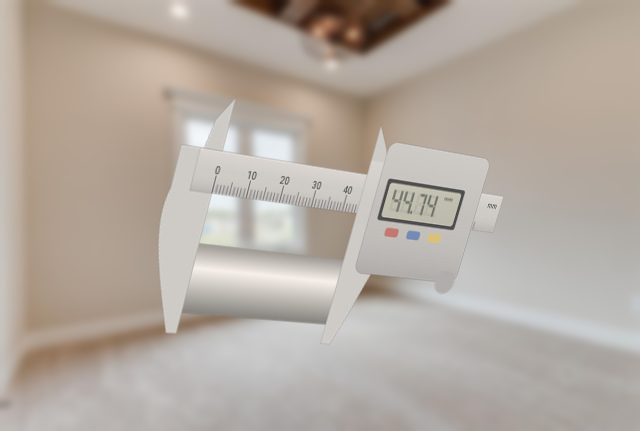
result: 44.74,mm
